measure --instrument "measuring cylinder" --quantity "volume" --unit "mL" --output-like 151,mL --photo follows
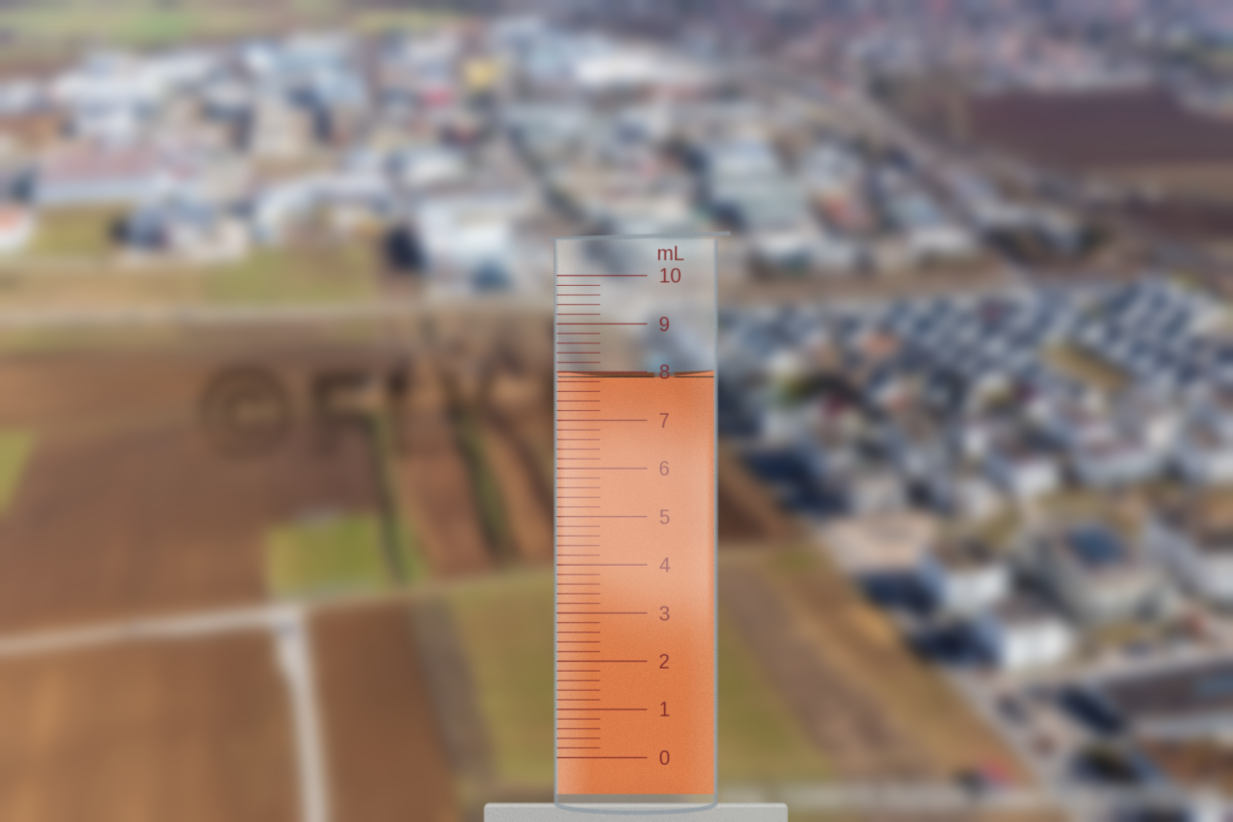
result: 7.9,mL
